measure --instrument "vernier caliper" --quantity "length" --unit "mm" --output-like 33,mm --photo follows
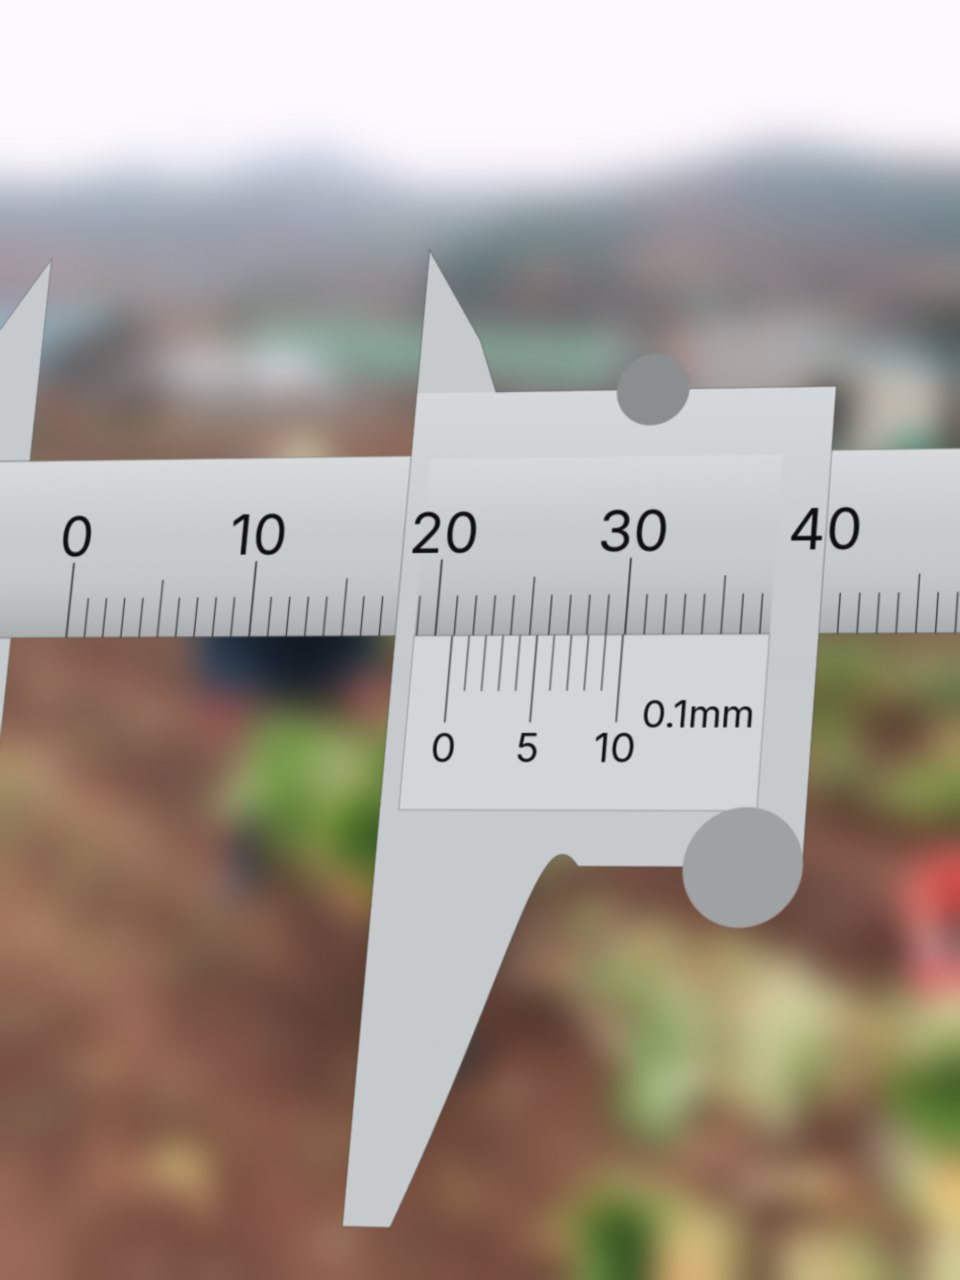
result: 20.9,mm
